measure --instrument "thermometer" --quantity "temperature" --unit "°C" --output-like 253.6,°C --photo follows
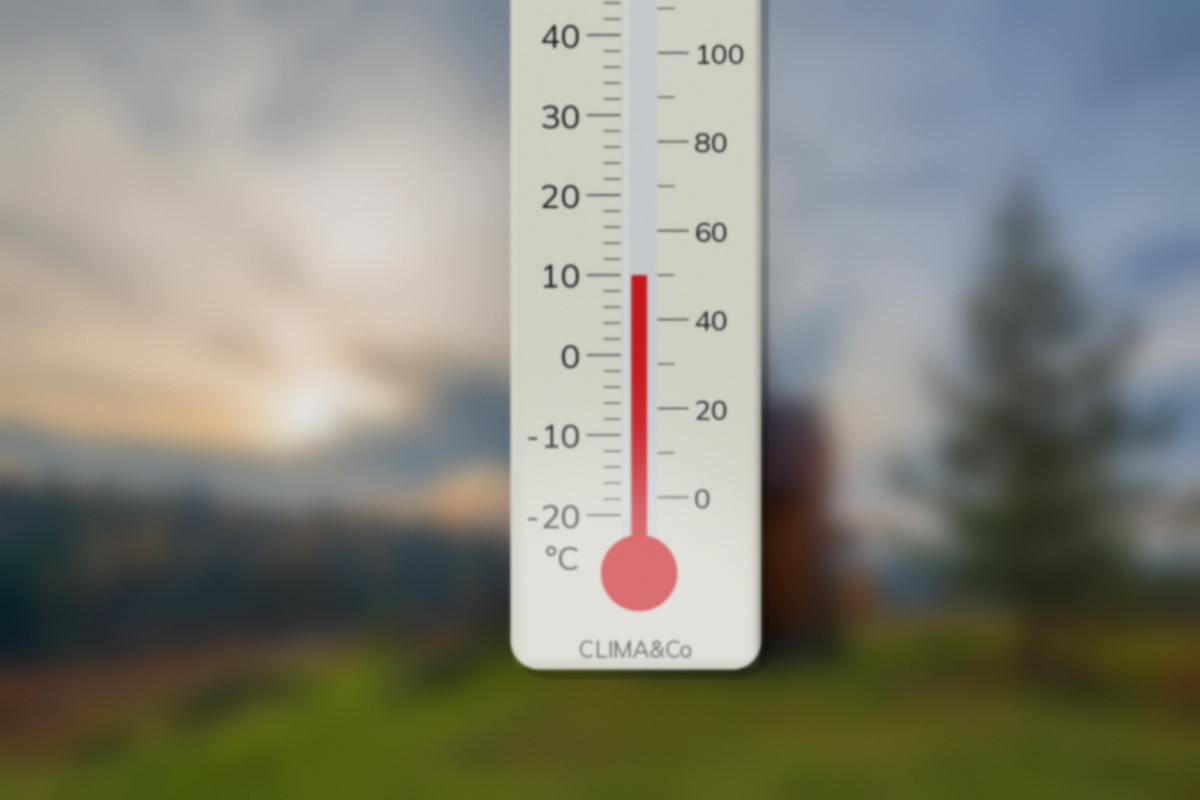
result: 10,°C
